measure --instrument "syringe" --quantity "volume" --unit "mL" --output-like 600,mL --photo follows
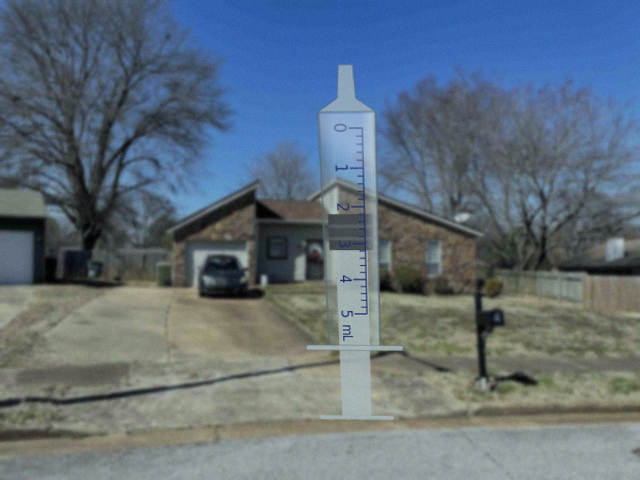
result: 2.2,mL
